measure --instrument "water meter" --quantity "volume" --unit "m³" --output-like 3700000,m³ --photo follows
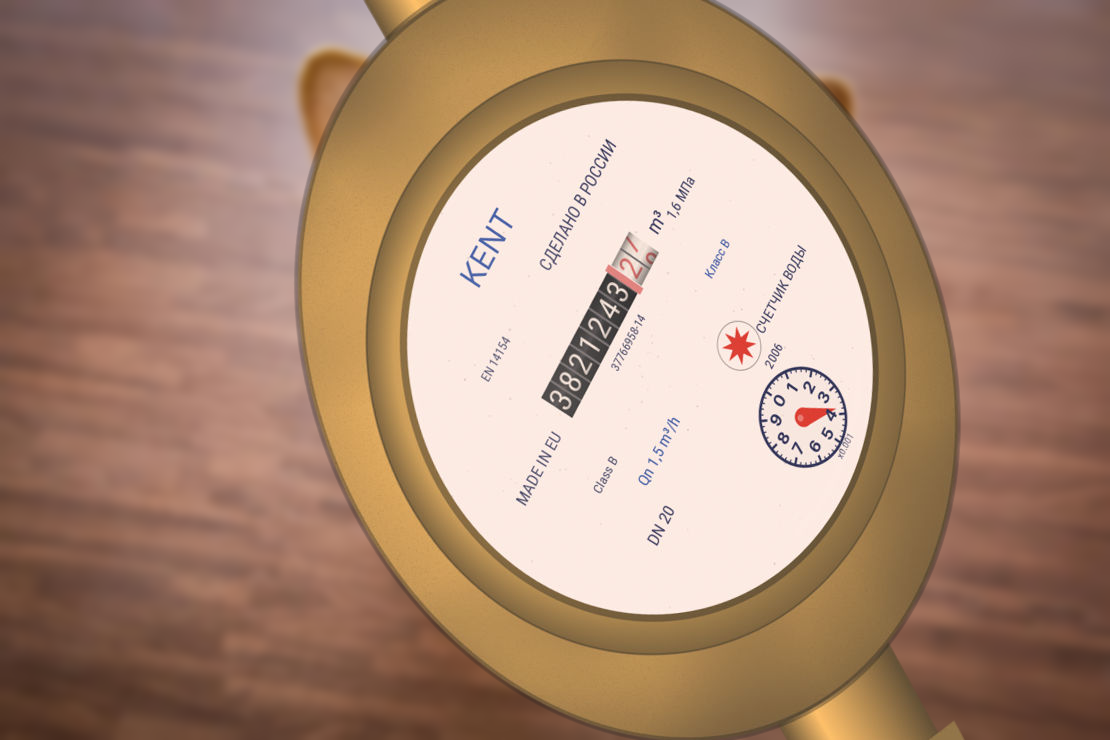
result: 3821243.273,m³
